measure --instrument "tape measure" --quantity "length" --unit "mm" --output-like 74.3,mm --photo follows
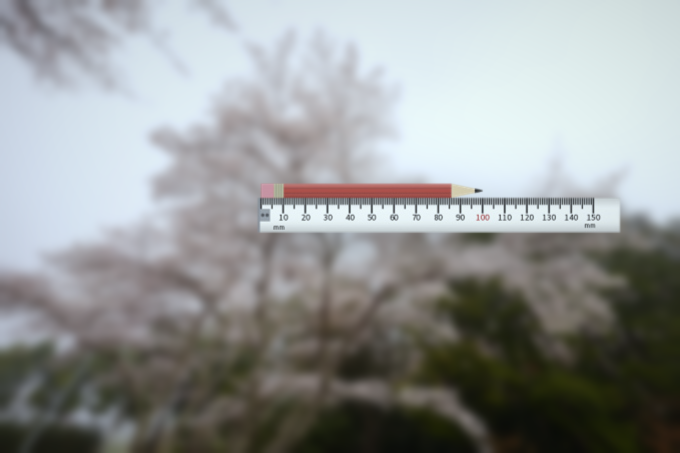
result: 100,mm
